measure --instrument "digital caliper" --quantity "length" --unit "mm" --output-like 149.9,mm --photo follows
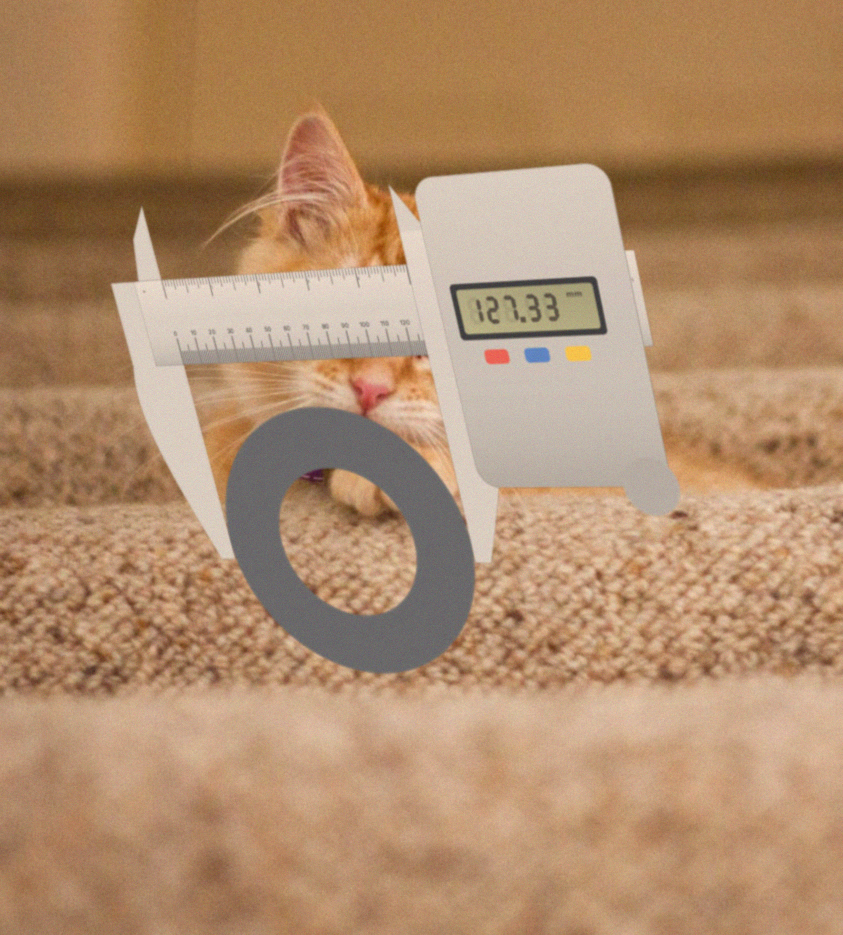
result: 127.33,mm
